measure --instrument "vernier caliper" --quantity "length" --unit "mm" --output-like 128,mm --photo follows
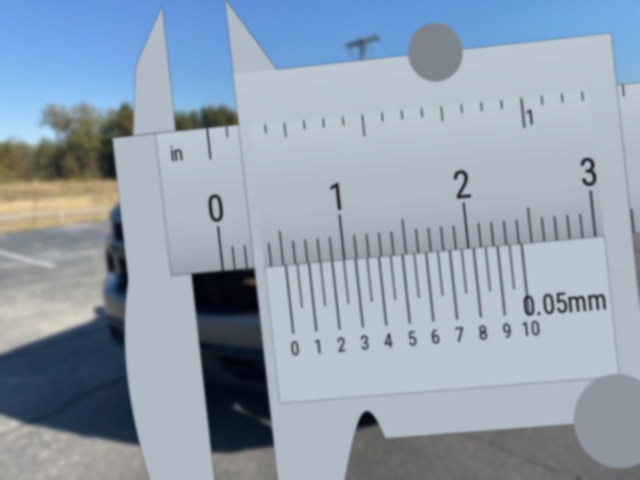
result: 5.2,mm
